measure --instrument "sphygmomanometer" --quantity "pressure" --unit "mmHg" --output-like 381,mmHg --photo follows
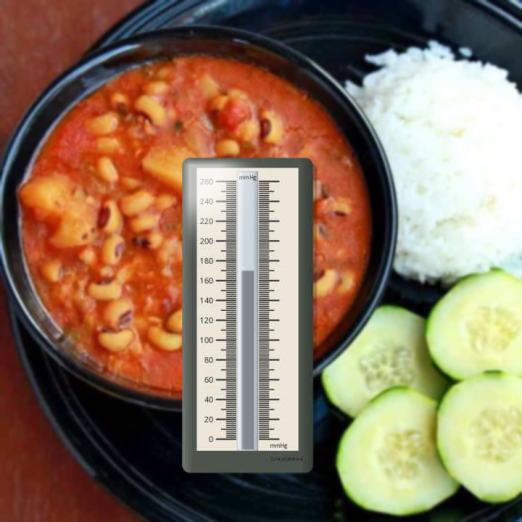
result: 170,mmHg
